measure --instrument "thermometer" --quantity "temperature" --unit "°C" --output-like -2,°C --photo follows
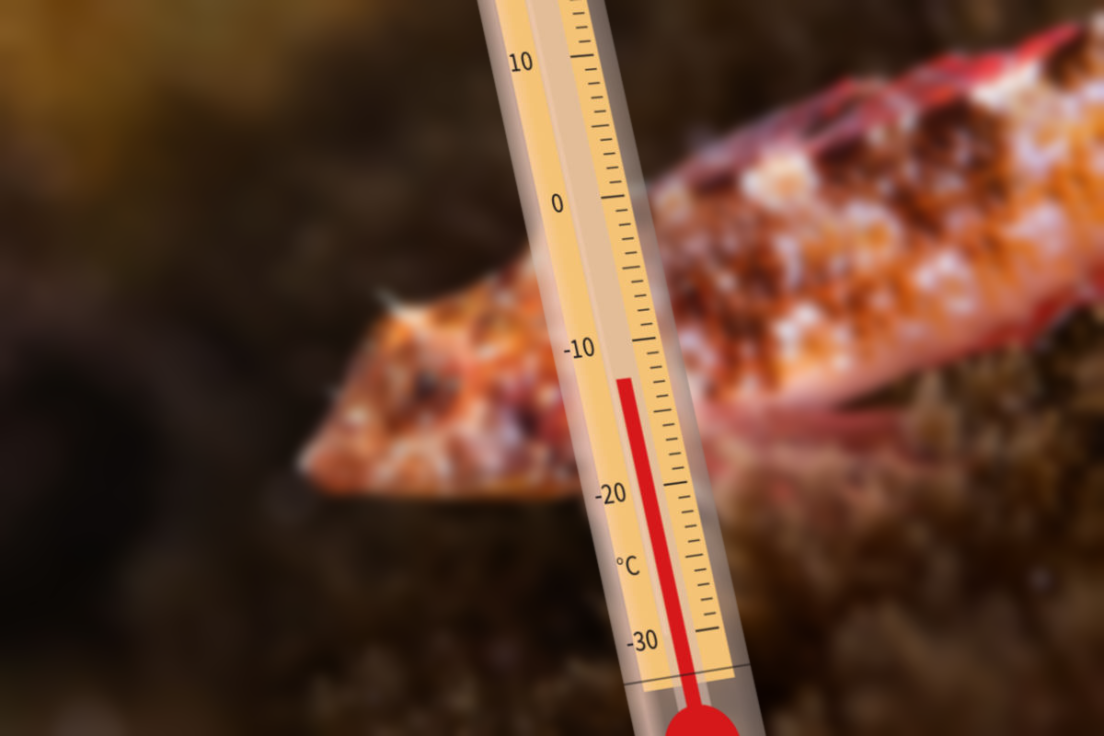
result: -12.5,°C
